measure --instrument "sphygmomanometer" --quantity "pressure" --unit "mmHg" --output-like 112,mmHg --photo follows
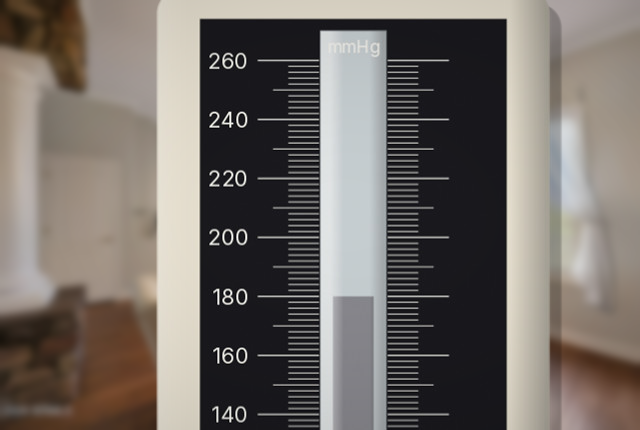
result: 180,mmHg
